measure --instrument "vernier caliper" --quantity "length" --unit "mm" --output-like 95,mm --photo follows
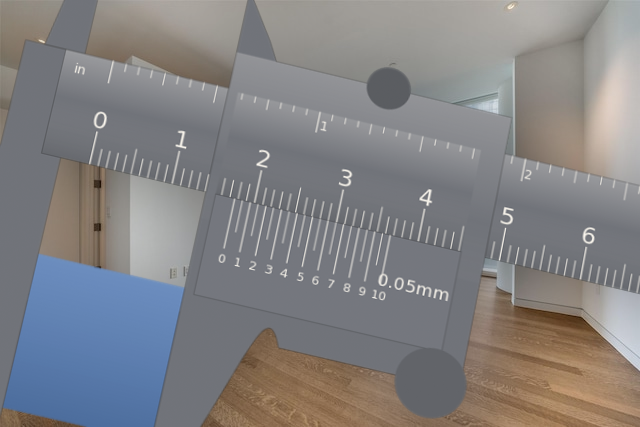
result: 17.6,mm
